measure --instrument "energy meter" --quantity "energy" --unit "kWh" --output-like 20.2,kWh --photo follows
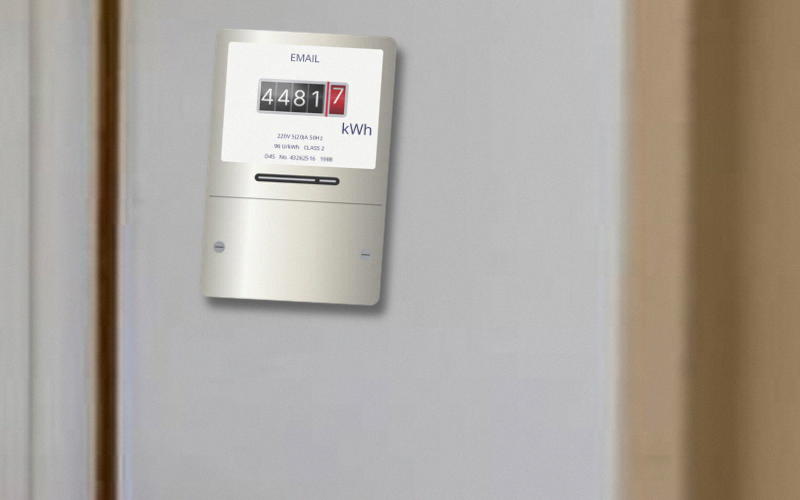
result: 4481.7,kWh
